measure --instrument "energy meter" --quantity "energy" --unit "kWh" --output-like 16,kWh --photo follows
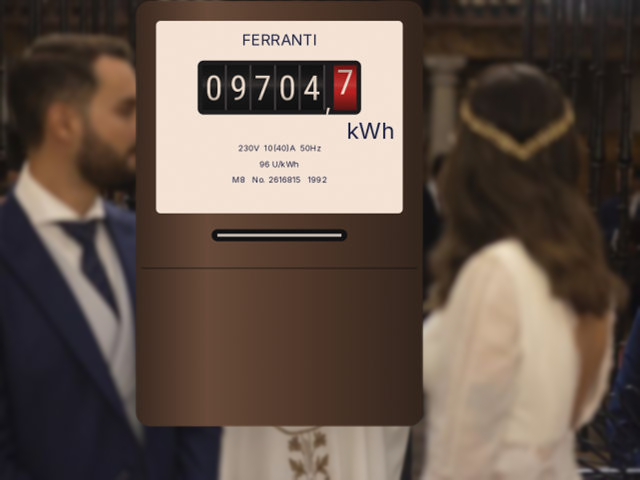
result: 9704.7,kWh
